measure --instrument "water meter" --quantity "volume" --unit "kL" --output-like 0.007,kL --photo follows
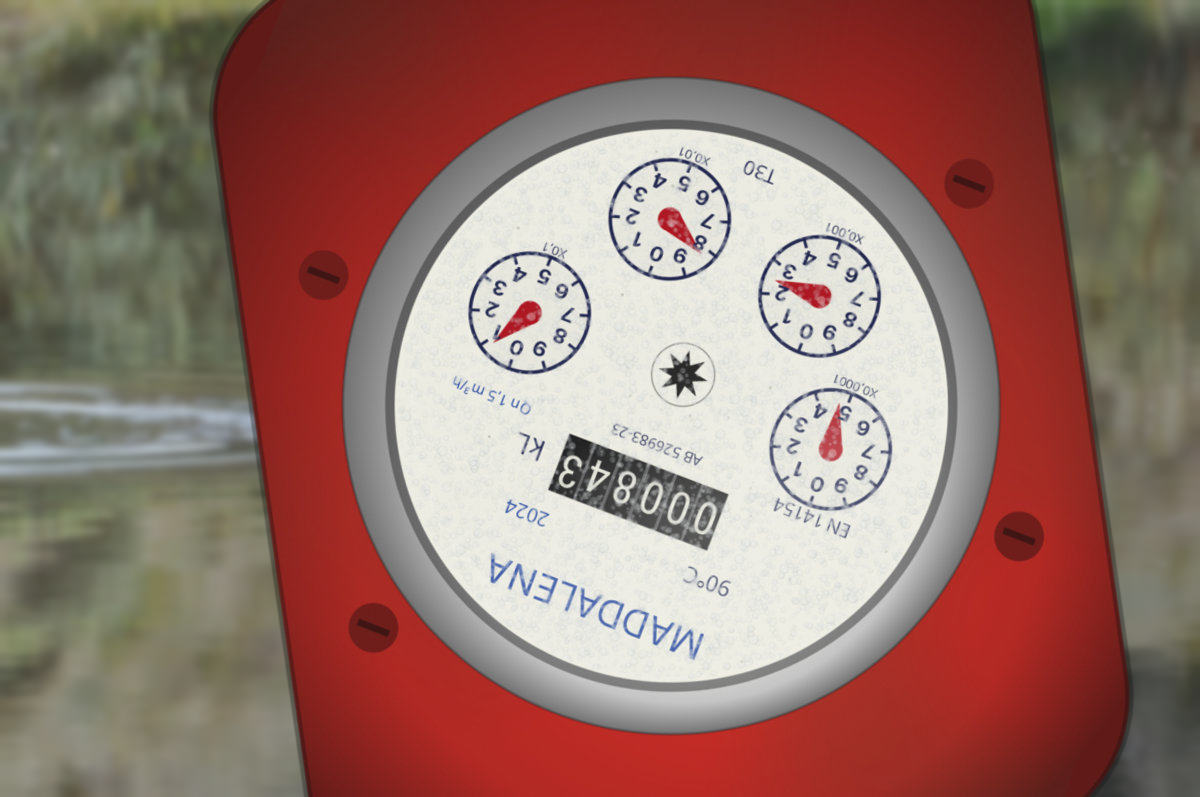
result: 843.0824,kL
